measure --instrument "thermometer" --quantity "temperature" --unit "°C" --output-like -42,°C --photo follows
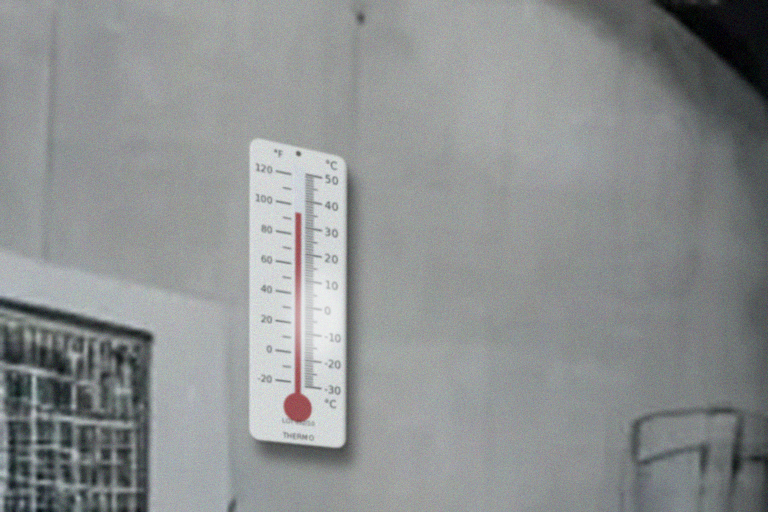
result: 35,°C
